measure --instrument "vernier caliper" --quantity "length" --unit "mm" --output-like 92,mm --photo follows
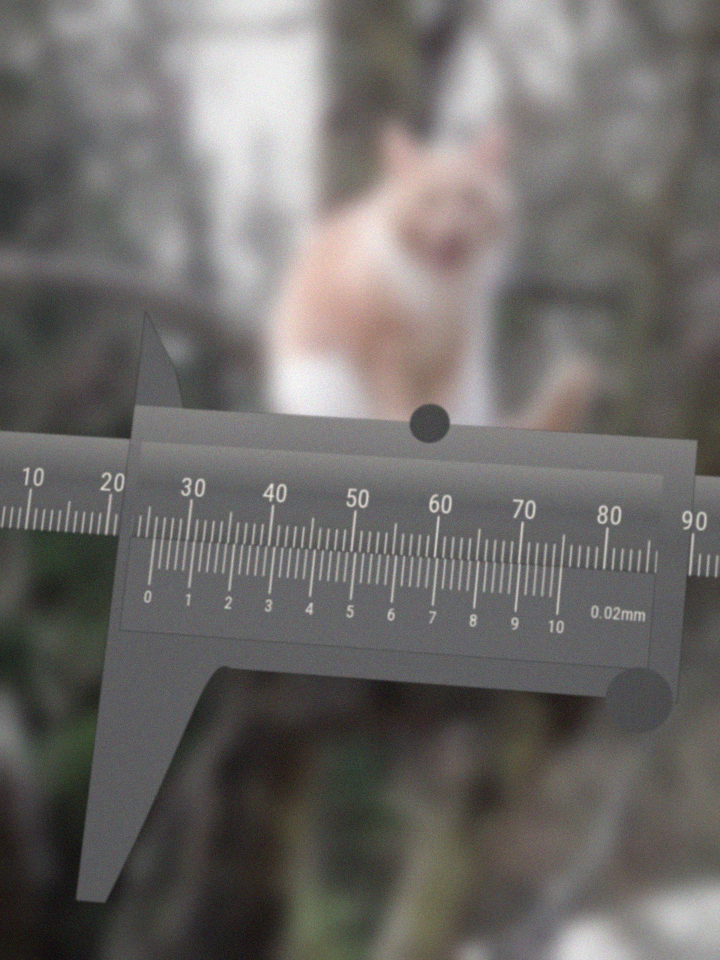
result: 26.0,mm
